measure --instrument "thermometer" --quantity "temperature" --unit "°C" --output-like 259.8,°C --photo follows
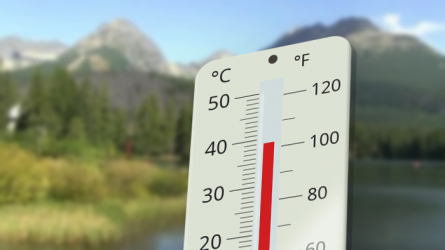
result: 39,°C
